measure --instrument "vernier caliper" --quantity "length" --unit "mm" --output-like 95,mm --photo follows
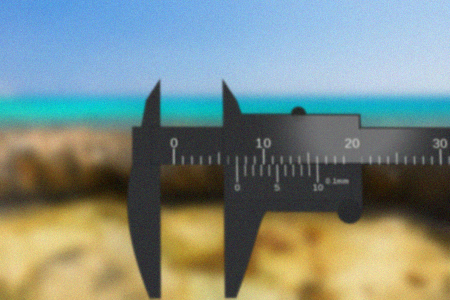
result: 7.0,mm
